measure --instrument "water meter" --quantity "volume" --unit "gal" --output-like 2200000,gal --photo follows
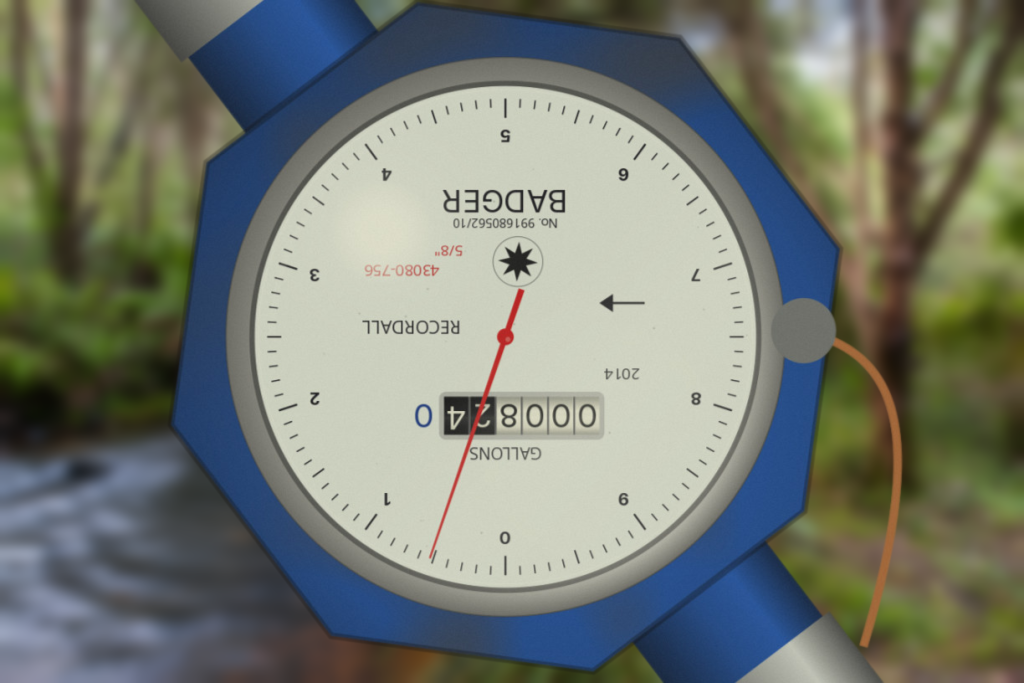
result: 8240.5,gal
